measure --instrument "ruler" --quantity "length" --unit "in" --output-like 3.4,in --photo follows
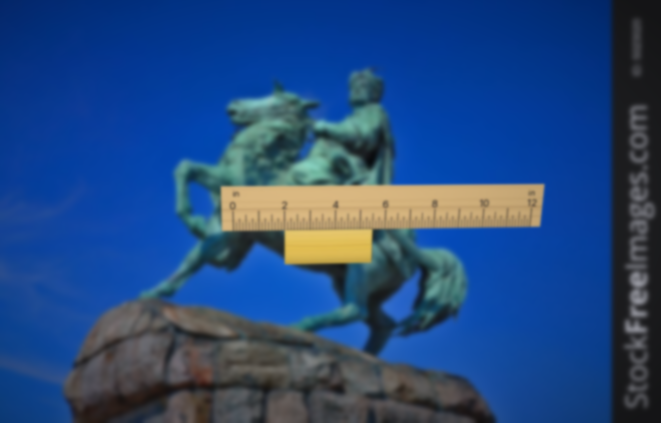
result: 3.5,in
